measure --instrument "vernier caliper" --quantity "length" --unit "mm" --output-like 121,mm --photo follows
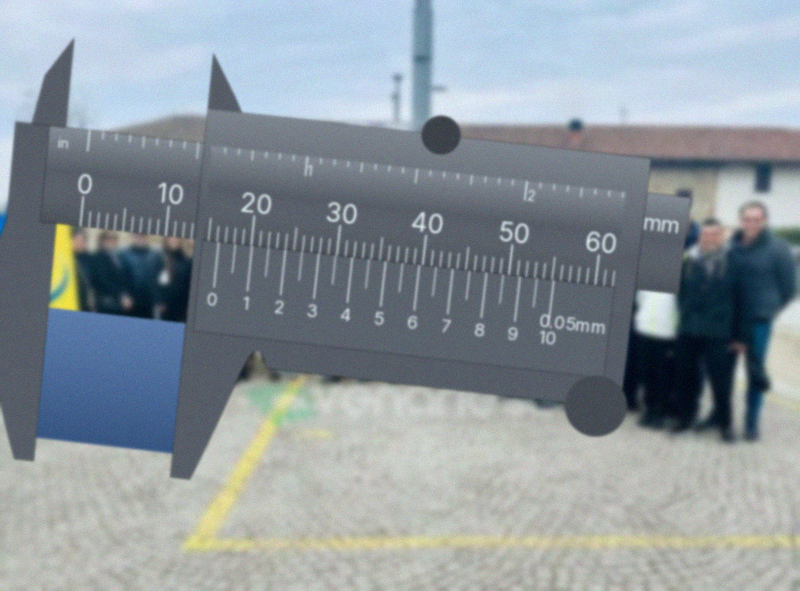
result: 16.2,mm
